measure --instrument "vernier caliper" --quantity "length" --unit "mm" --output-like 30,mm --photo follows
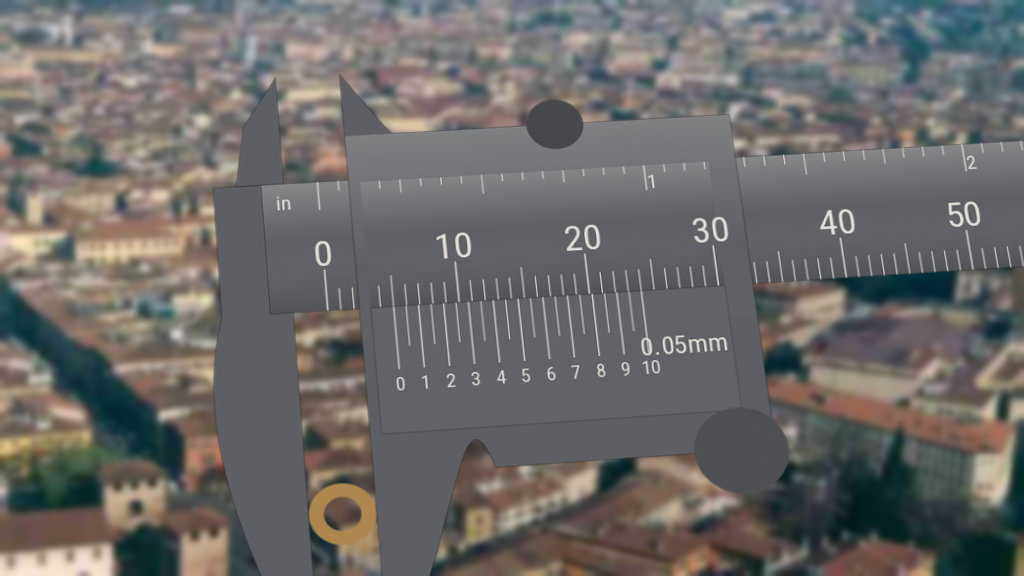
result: 5.0,mm
